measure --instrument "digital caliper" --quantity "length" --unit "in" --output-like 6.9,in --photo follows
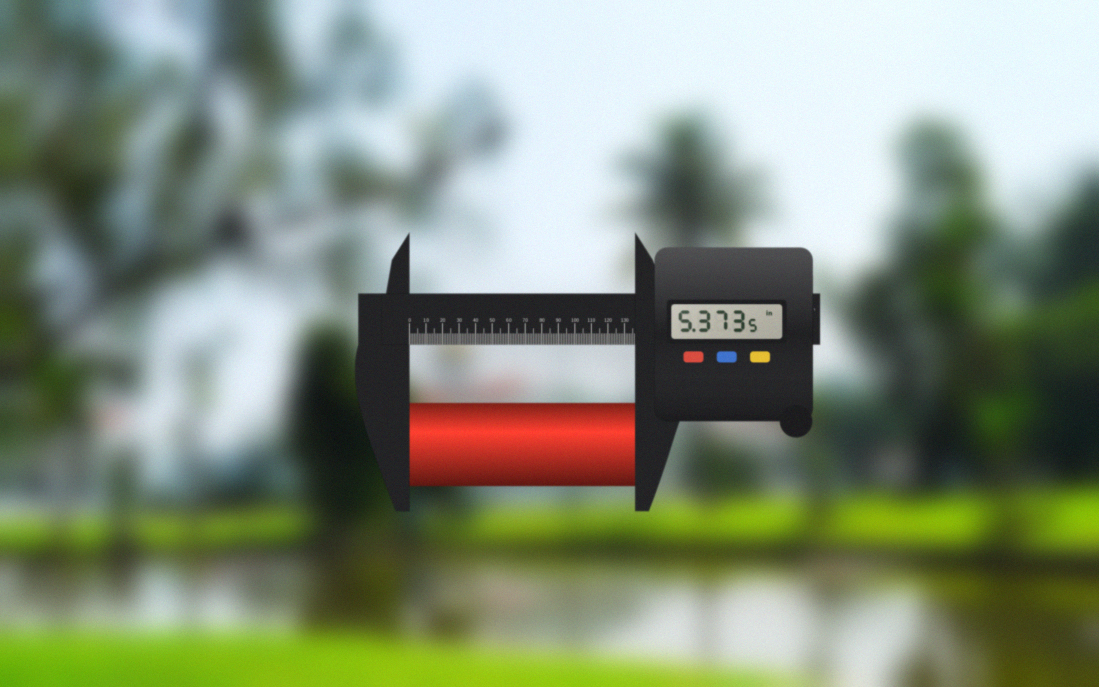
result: 5.3735,in
